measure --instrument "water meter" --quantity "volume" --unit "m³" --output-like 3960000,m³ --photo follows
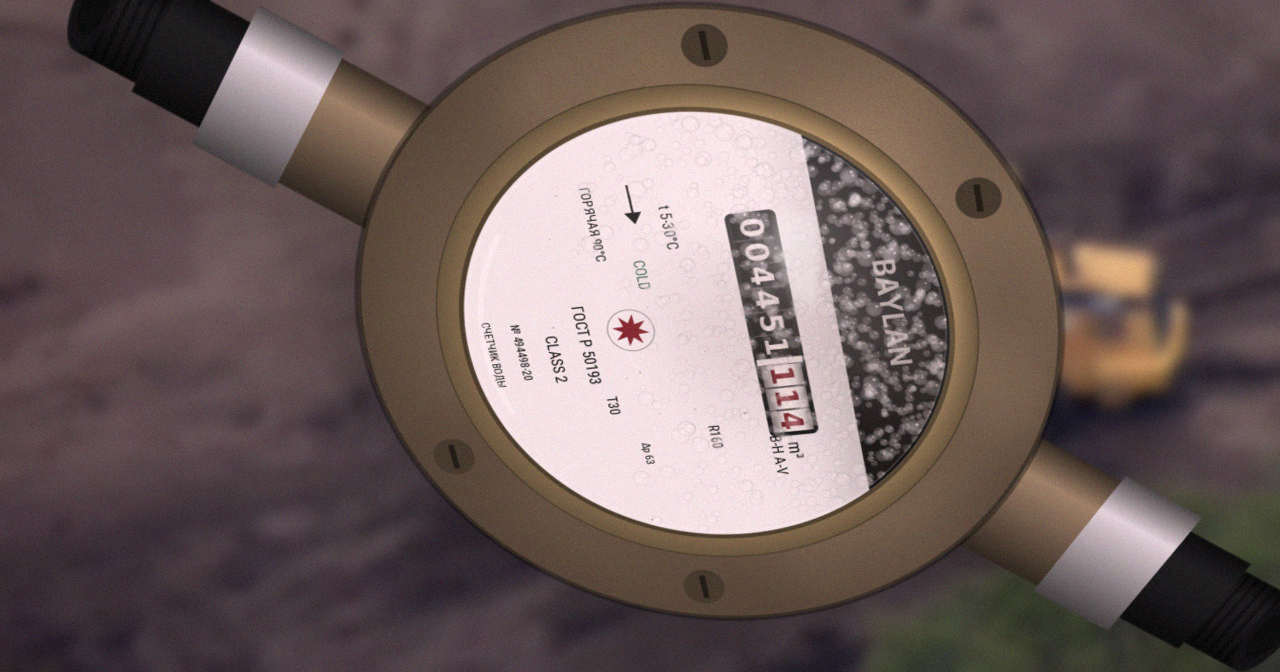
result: 4451.114,m³
